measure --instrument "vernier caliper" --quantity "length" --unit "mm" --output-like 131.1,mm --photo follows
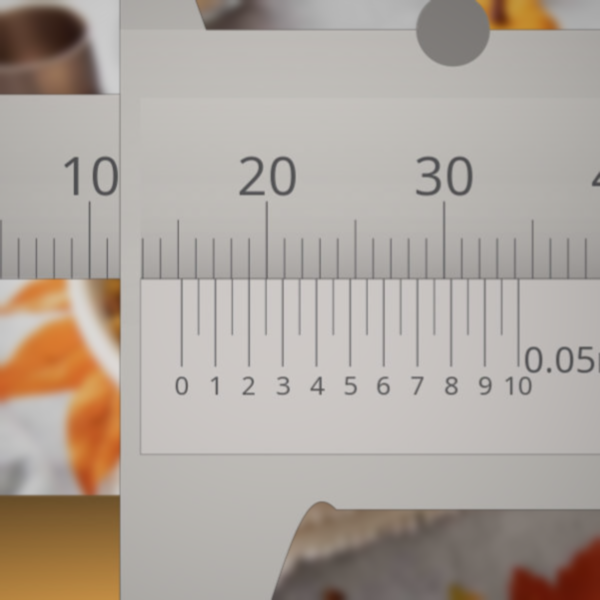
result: 15.2,mm
